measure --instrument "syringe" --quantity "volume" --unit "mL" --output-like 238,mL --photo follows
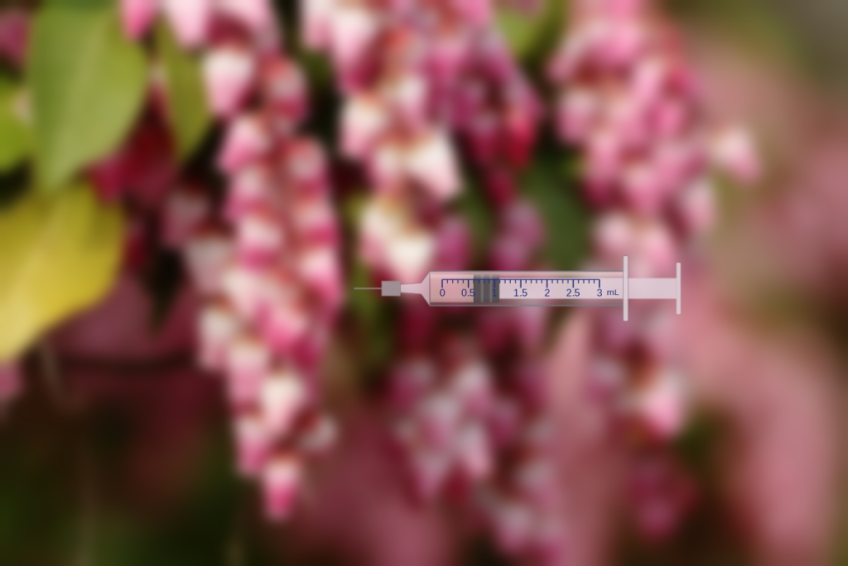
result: 0.6,mL
